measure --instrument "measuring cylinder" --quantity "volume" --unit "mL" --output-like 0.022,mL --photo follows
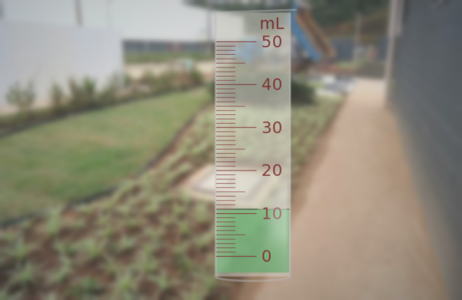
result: 11,mL
